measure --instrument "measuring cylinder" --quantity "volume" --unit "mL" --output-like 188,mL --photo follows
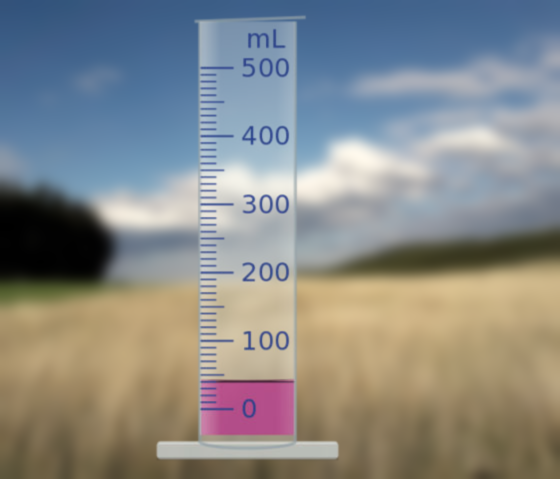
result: 40,mL
